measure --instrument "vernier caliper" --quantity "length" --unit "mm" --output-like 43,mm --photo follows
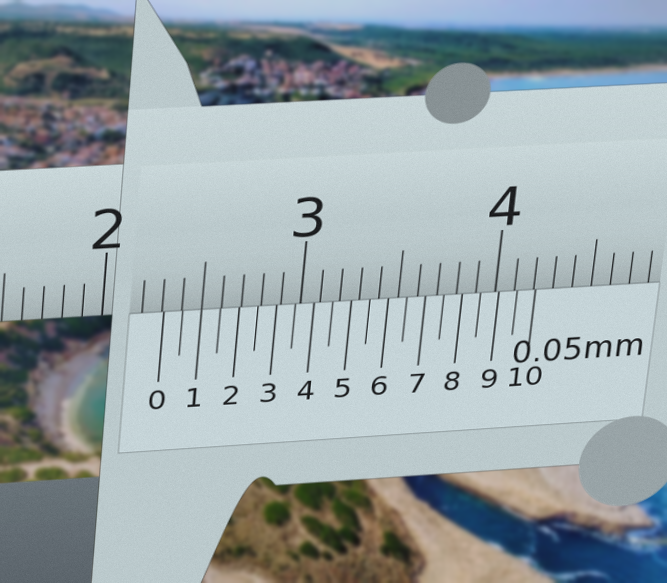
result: 23.1,mm
